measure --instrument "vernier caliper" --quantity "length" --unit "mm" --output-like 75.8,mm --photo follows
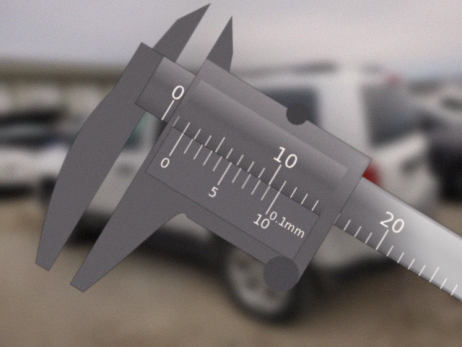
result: 2.0,mm
